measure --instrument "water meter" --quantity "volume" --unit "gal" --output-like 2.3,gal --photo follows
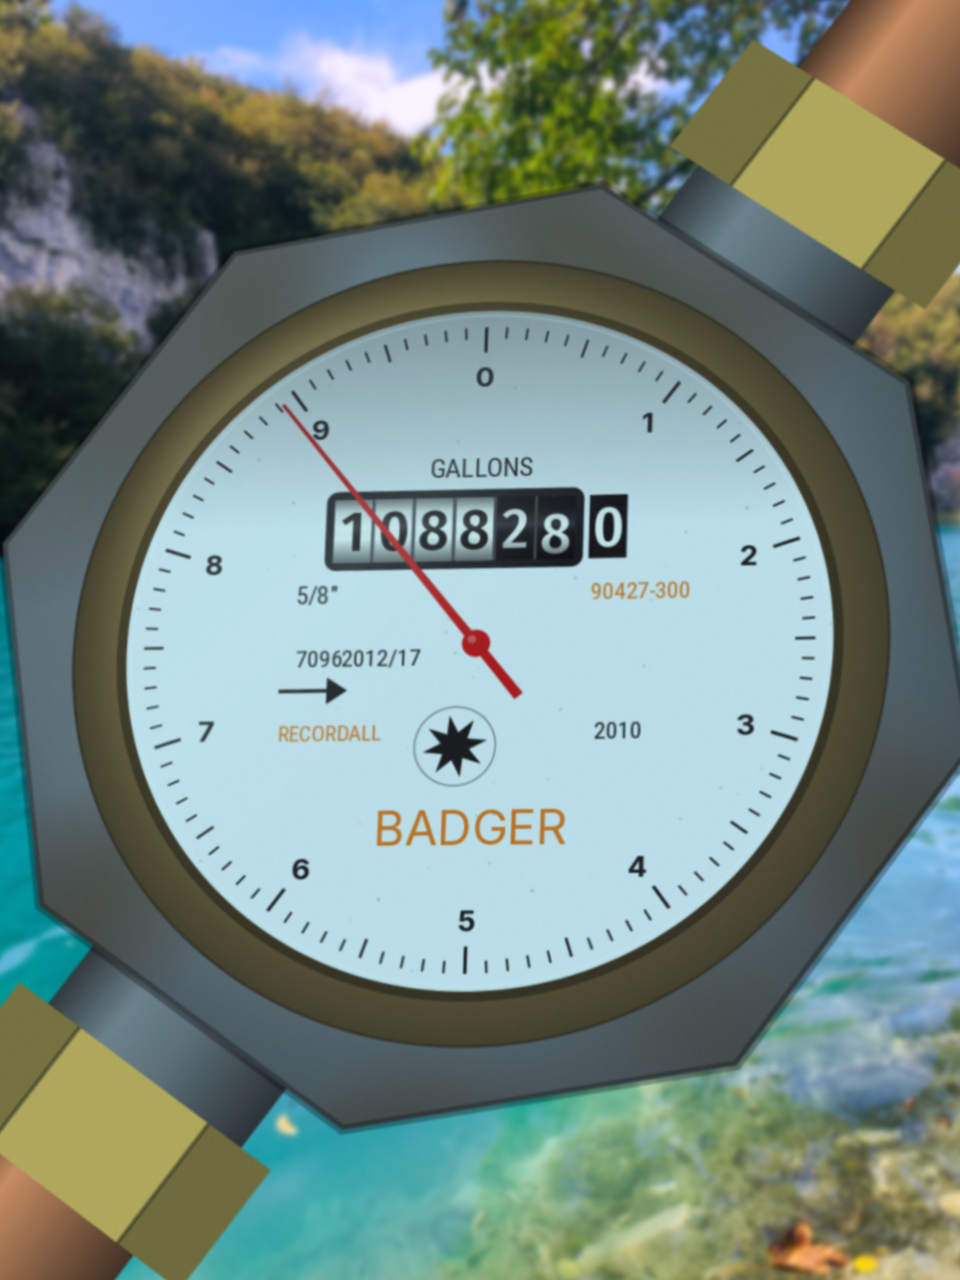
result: 1088278.9,gal
